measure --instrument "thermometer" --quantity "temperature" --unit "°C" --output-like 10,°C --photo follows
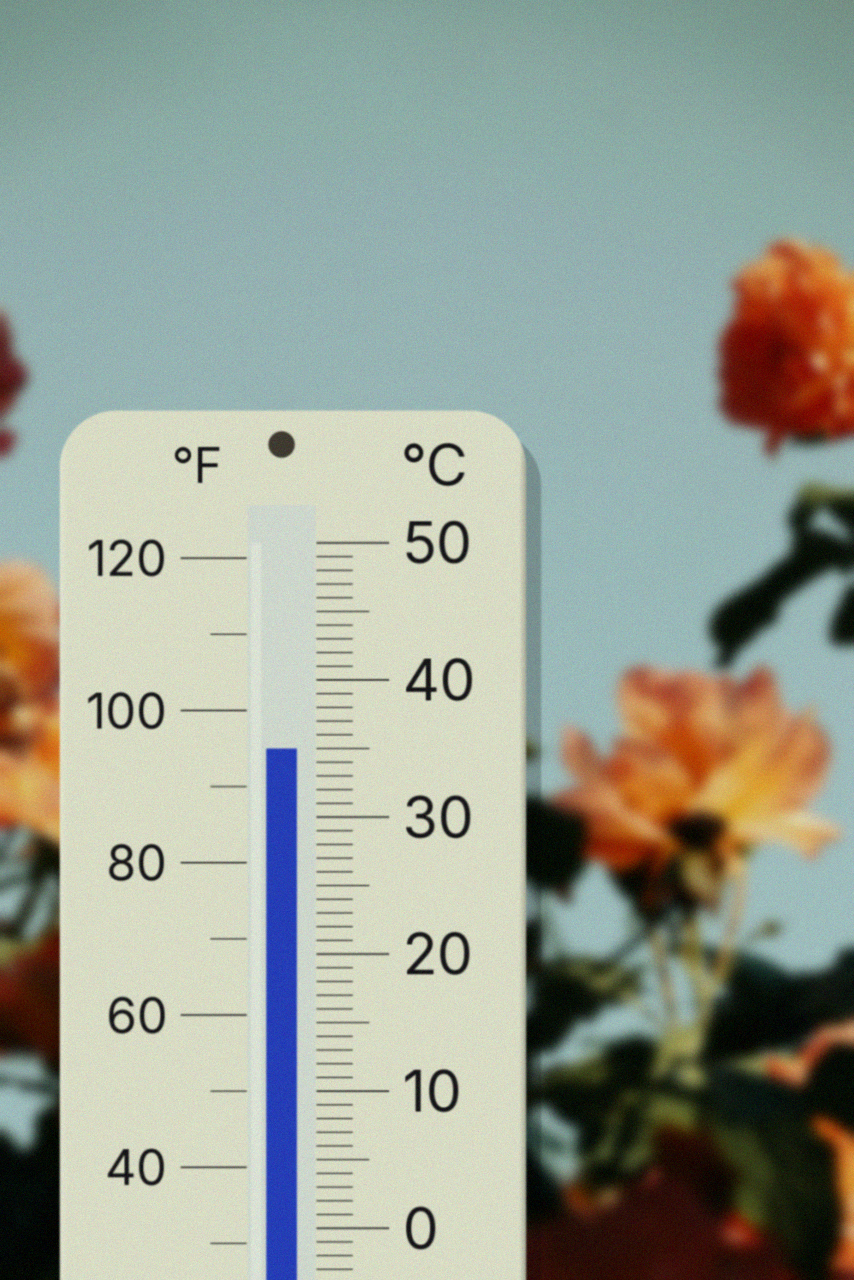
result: 35,°C
